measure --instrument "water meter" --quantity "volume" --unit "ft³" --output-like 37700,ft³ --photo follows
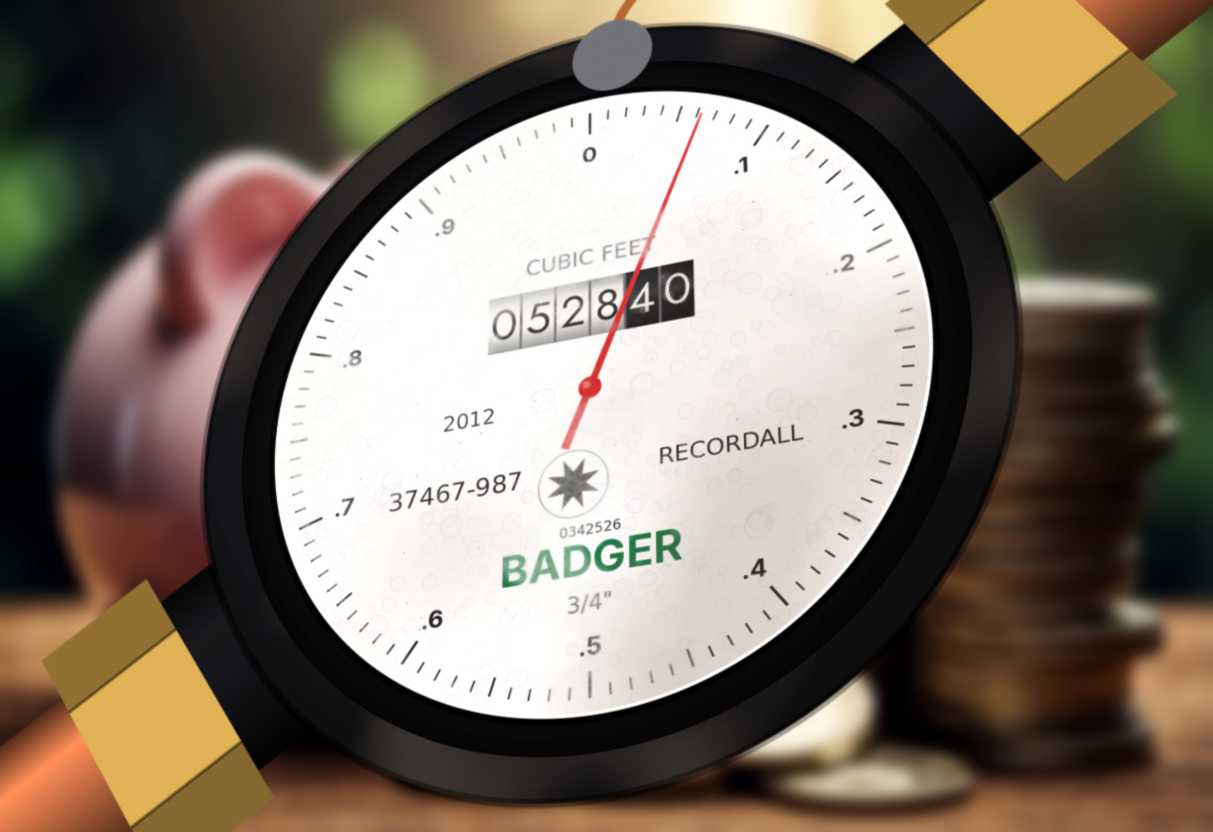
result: 52840.06,ft³
